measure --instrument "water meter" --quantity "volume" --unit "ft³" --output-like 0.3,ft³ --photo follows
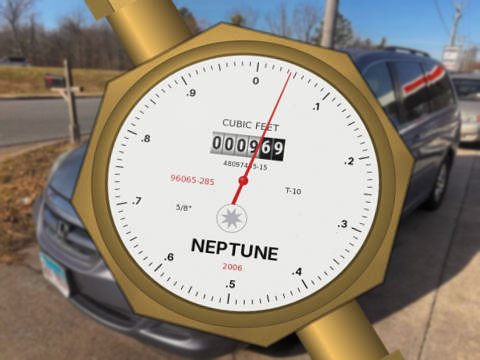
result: 969.04,ft³
